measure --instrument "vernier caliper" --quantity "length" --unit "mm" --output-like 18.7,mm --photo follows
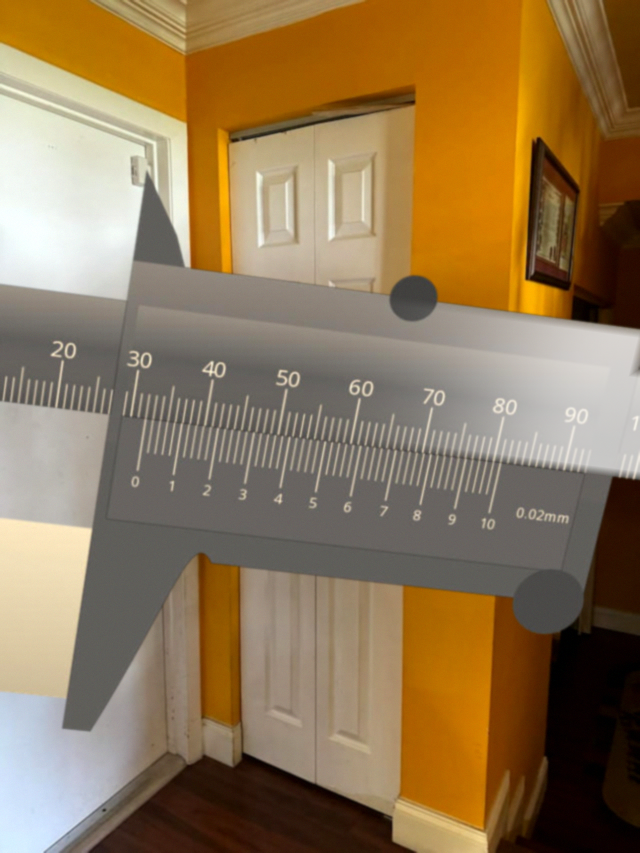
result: 32.0,mm
